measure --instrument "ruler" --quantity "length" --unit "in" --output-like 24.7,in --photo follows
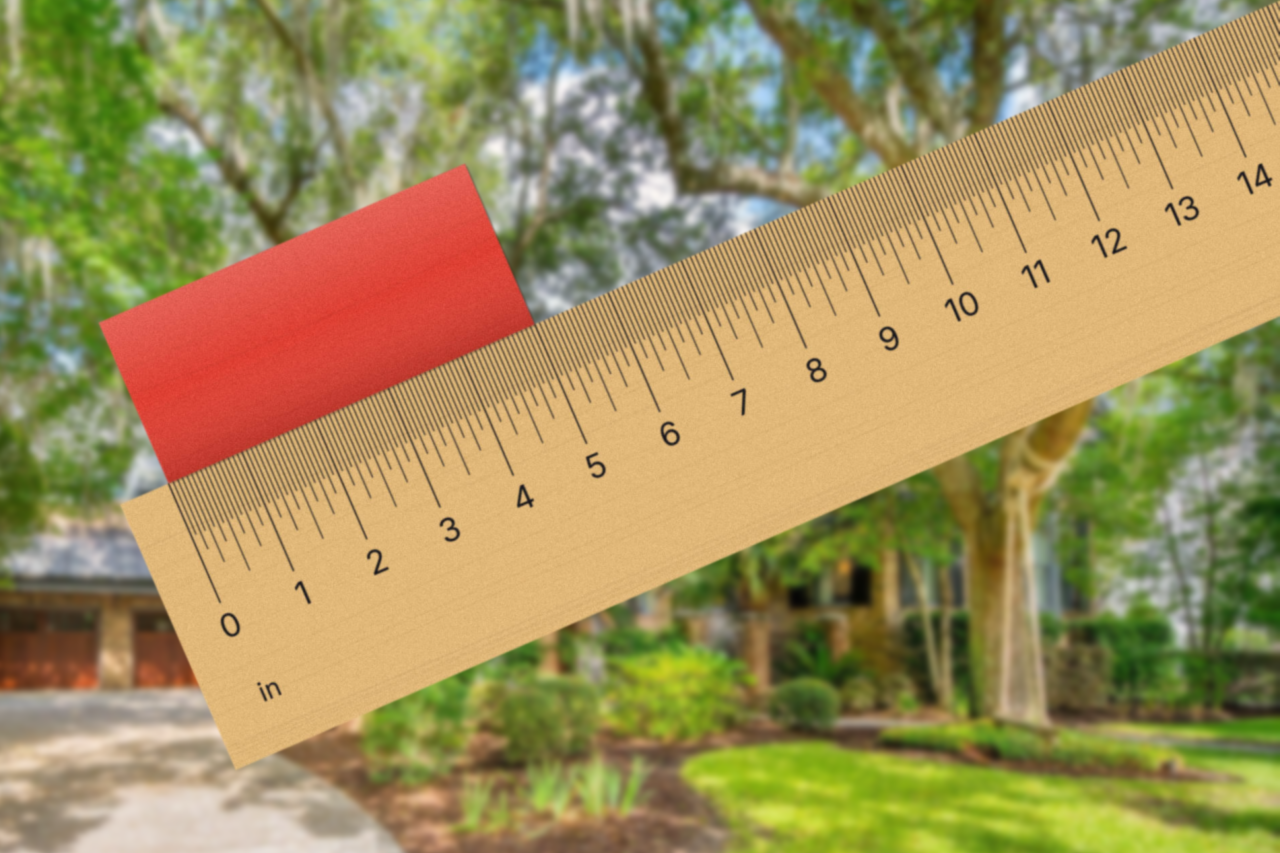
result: 5,in
